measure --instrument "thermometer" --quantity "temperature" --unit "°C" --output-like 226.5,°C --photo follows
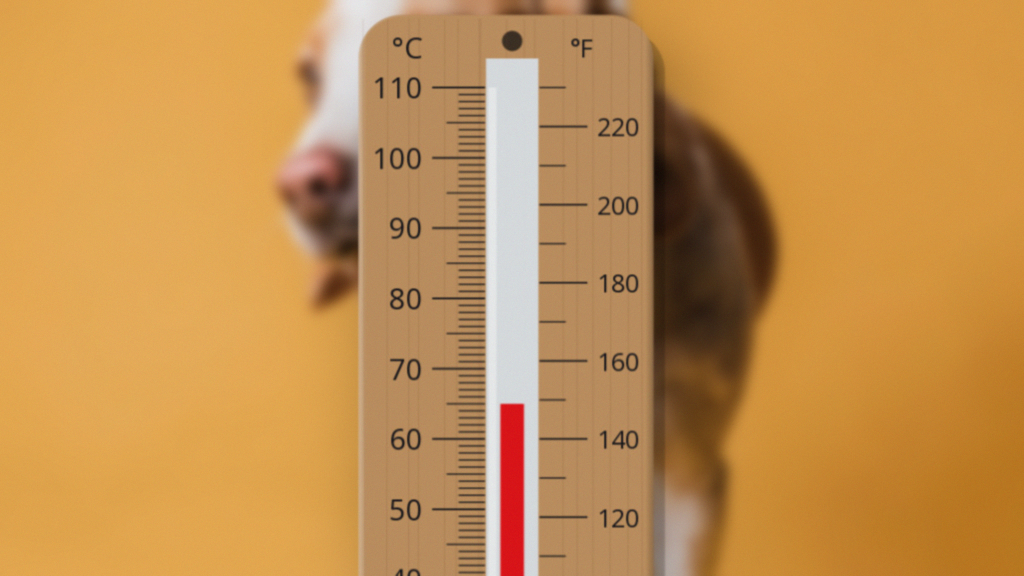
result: 65,°C
